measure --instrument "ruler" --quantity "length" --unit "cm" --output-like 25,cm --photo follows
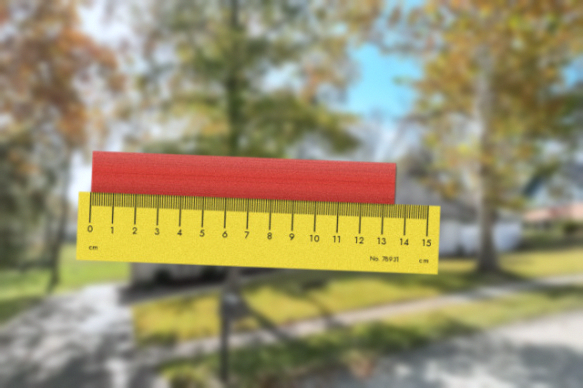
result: 13.5,cm
